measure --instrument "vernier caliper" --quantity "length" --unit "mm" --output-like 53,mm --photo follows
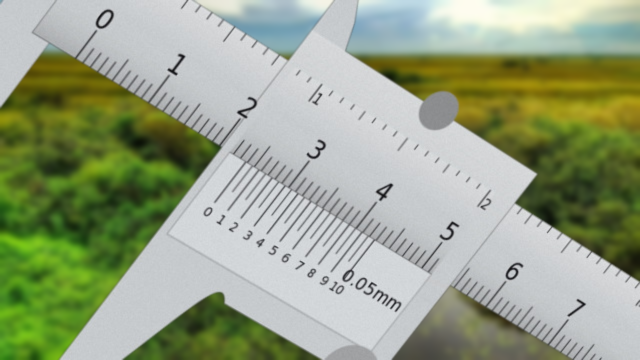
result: 23.8,mm
